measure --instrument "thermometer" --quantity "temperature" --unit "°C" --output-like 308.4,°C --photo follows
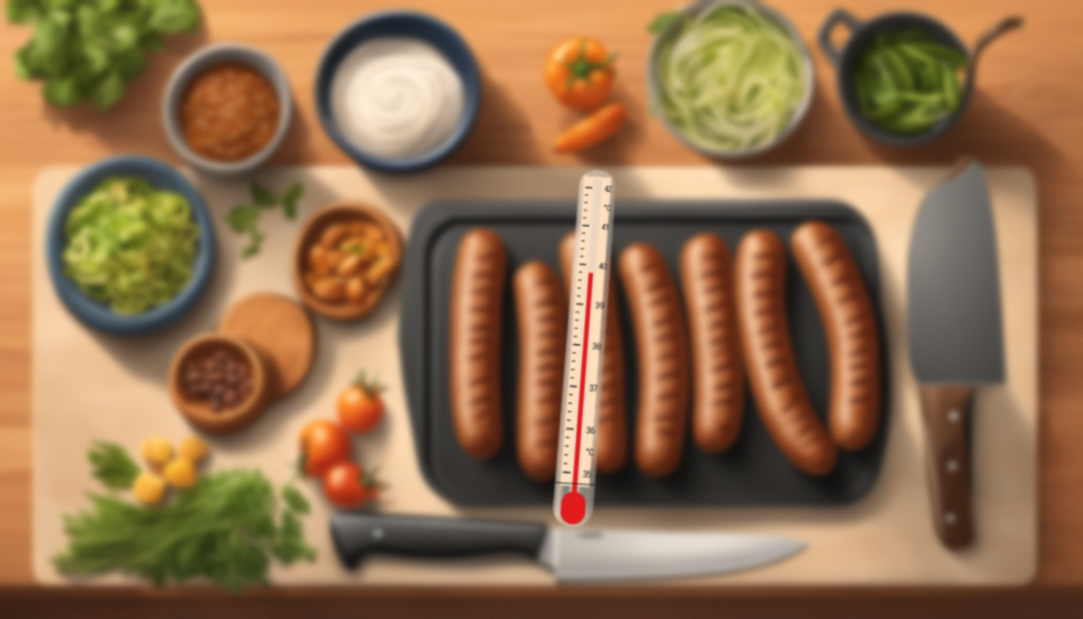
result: 39.8,°C
